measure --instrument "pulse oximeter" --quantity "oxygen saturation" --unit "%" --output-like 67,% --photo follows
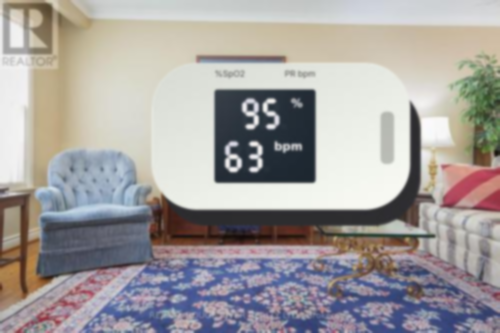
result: 95,%
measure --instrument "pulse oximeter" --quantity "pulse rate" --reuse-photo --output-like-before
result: 63,bpm
